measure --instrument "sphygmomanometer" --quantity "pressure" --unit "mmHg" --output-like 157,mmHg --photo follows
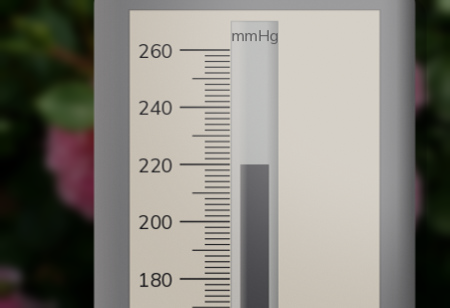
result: 220,mmHg
